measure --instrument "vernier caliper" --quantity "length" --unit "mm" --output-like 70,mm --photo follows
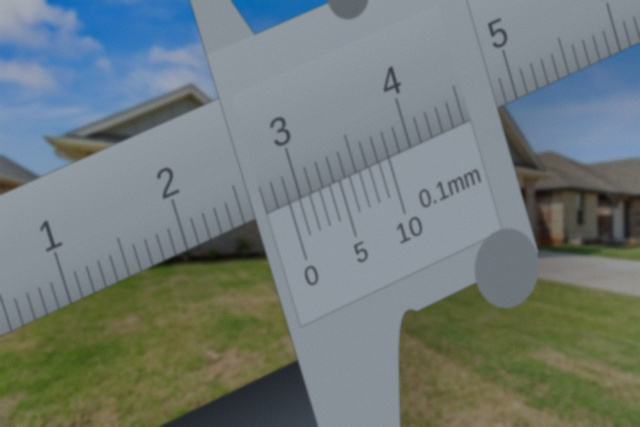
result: 29.0,mm
